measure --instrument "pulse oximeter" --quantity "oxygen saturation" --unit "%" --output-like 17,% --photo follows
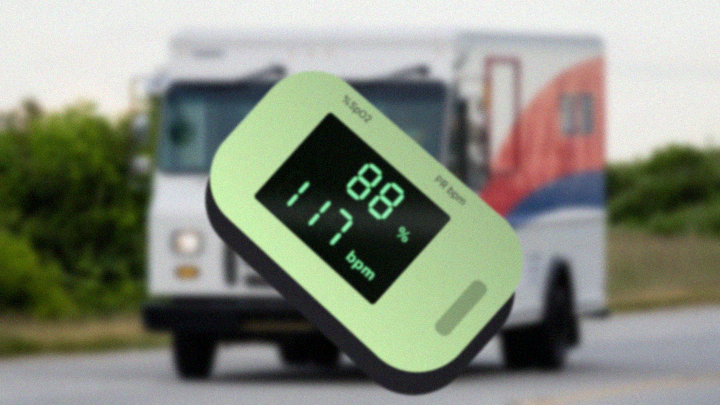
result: 88,%
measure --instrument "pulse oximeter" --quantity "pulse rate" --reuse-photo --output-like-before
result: 117,bpm
